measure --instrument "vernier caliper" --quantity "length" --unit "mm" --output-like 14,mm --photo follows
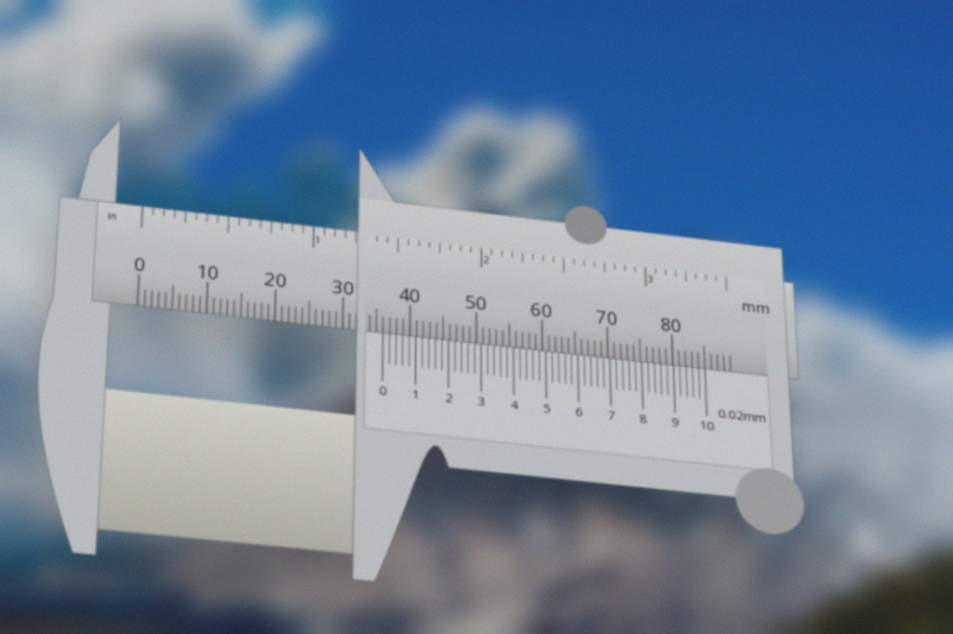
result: 36.0,mm
